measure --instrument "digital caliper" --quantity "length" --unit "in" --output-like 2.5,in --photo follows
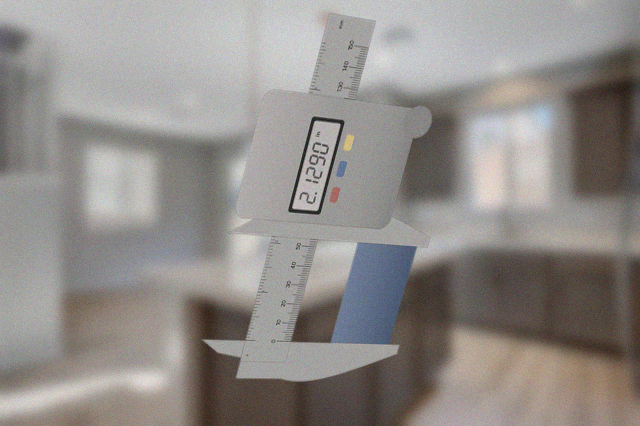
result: 2.1290,in
